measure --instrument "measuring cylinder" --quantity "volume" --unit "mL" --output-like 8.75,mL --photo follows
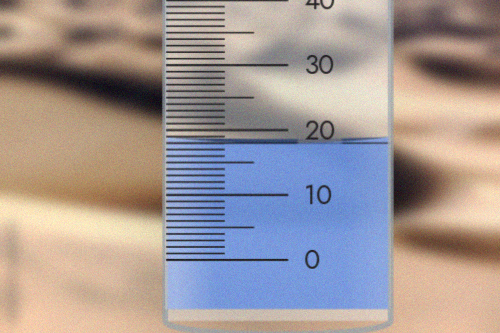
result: 18,mL
